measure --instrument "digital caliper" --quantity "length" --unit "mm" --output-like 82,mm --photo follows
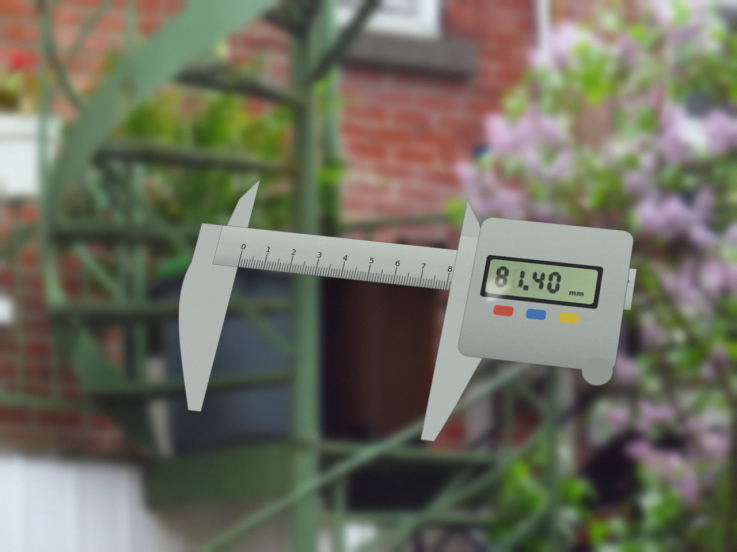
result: 81.40,mm
